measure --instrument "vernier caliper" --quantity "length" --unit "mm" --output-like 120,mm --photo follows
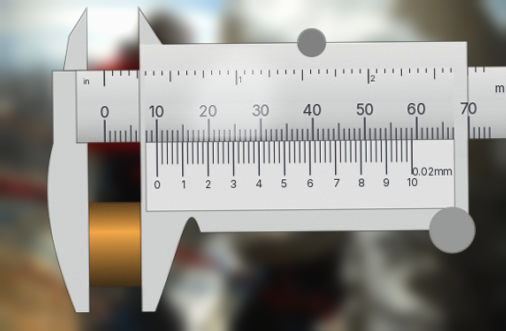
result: 10.0,mm
